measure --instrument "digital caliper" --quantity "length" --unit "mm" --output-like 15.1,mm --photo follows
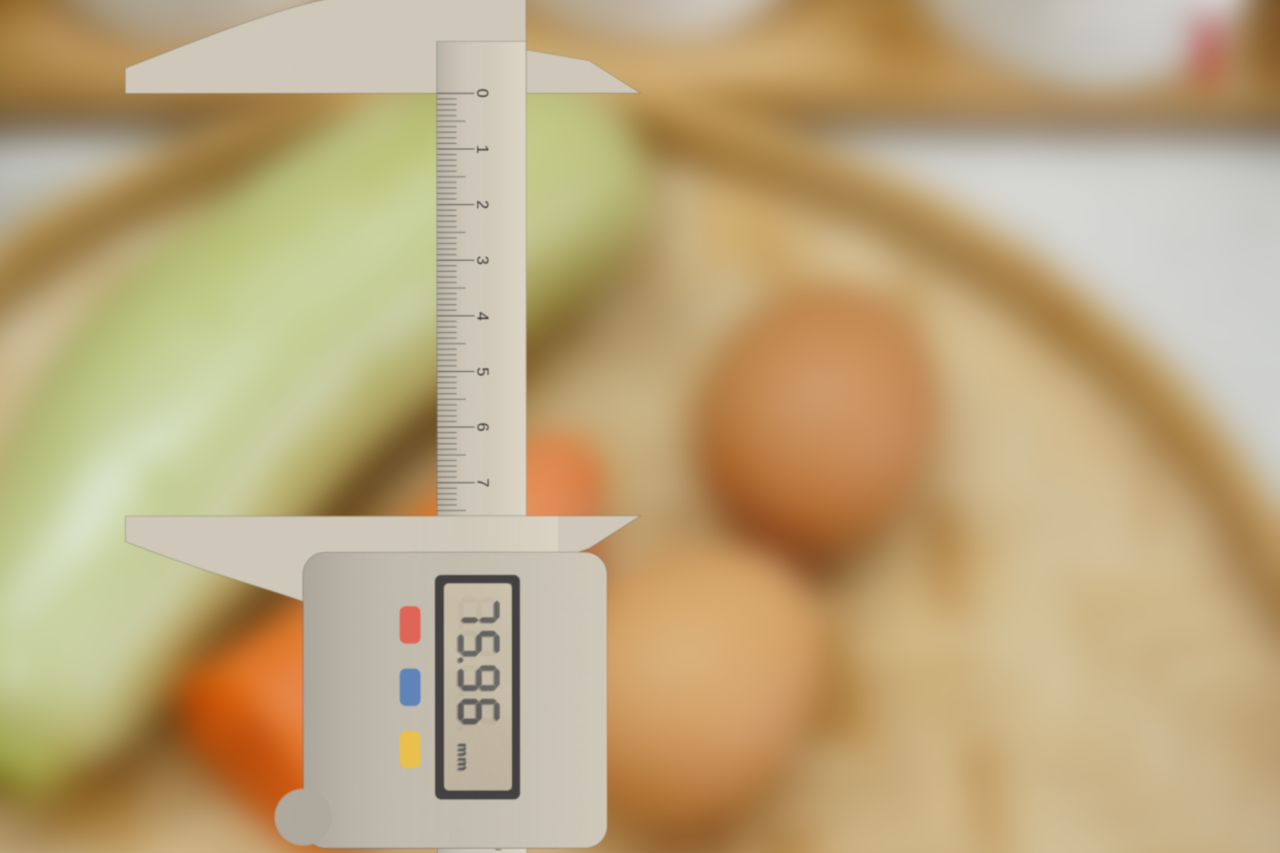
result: 75.96,mm
